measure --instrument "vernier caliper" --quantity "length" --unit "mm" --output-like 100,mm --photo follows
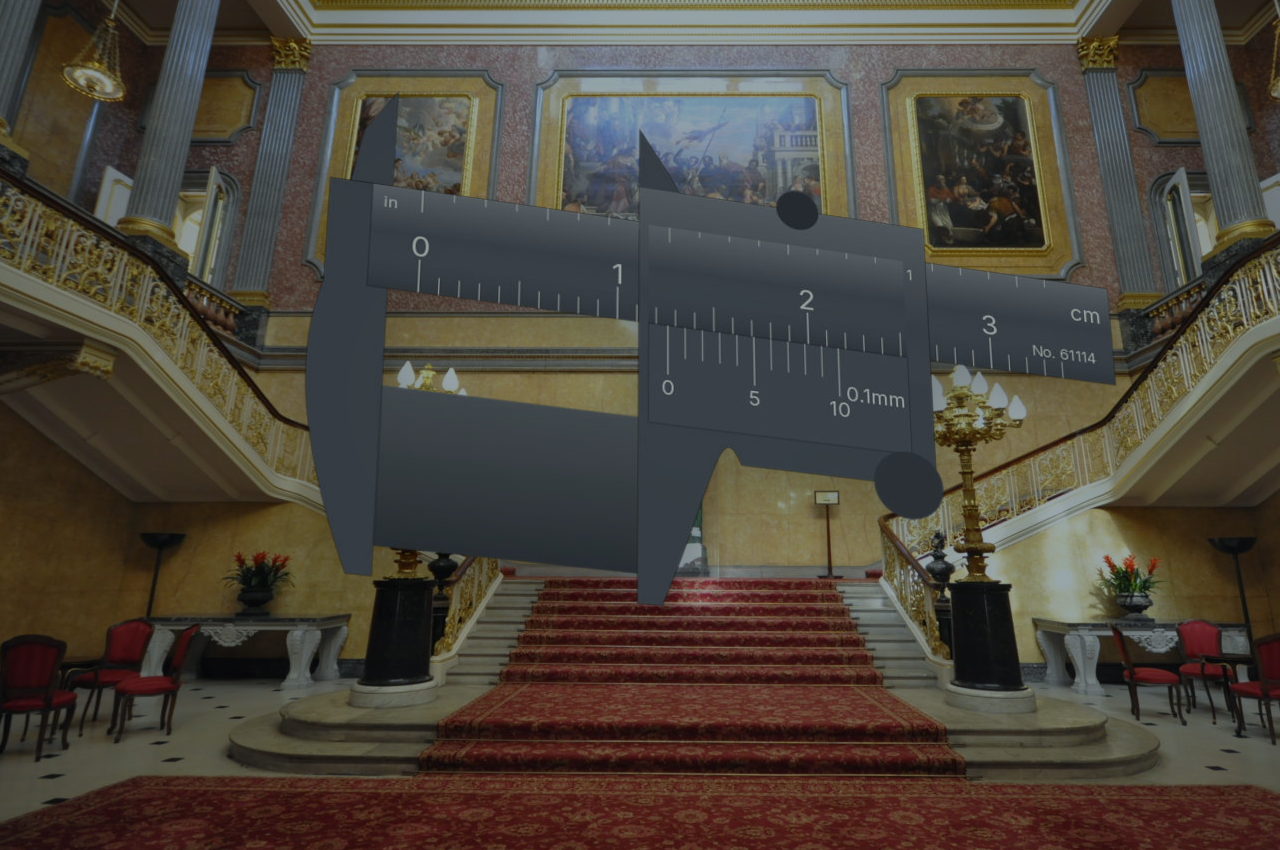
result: 12.6,mm
